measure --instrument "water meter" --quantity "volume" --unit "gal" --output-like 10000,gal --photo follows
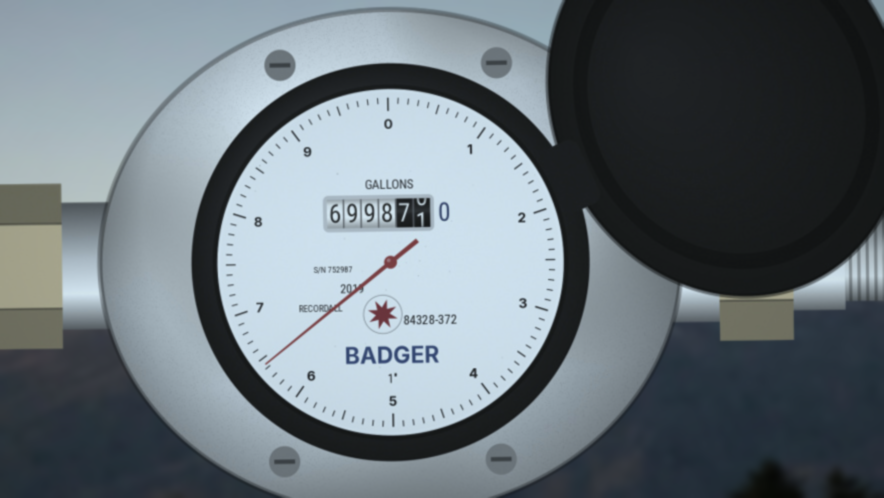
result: 6998706.4,gal
